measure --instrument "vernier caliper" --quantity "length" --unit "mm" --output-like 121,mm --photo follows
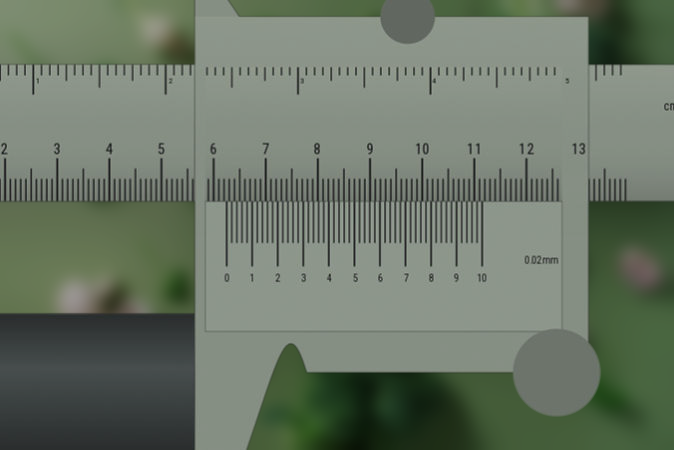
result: 62.5,mm
